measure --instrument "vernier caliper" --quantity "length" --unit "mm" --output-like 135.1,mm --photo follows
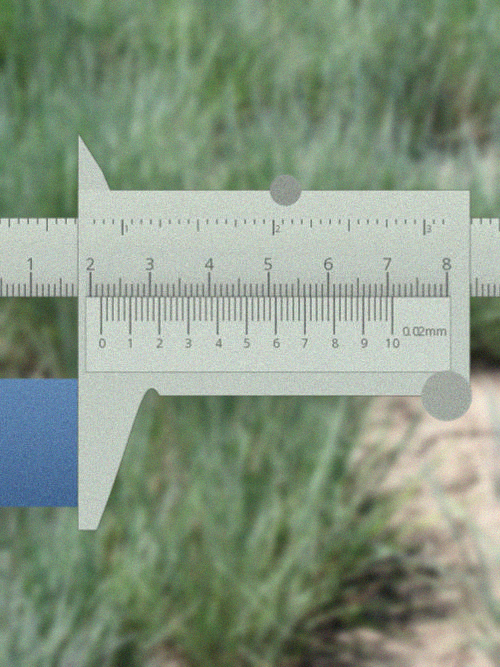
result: 21.8,mm
